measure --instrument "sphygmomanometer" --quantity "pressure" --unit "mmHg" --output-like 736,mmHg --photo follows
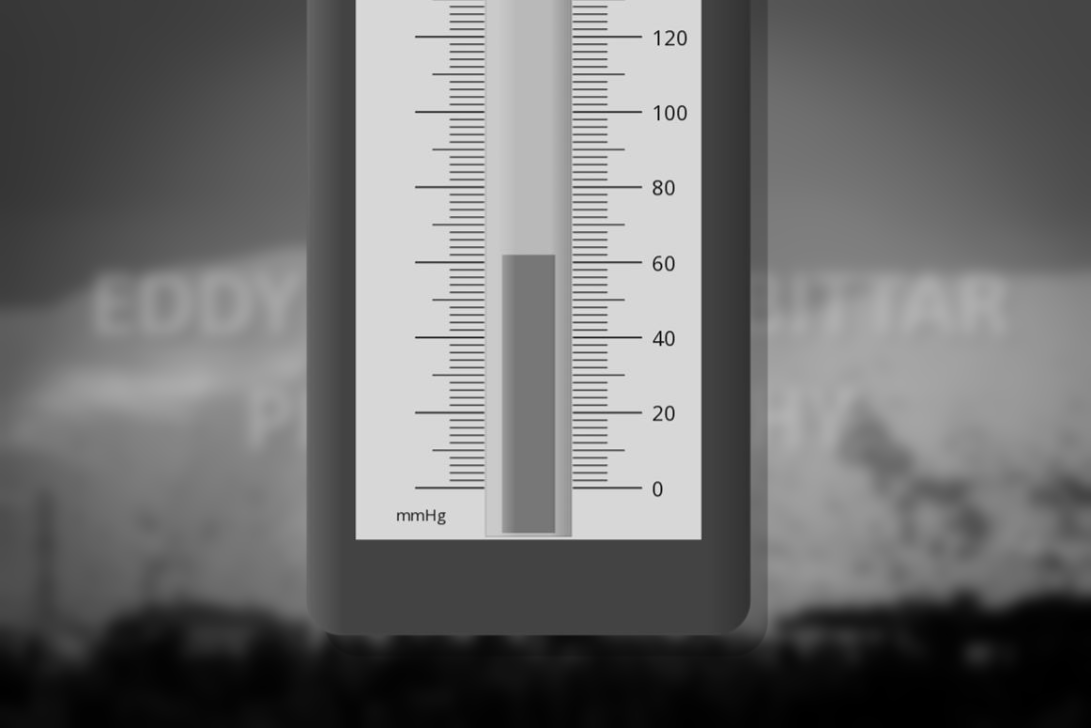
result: 62,mmHg
